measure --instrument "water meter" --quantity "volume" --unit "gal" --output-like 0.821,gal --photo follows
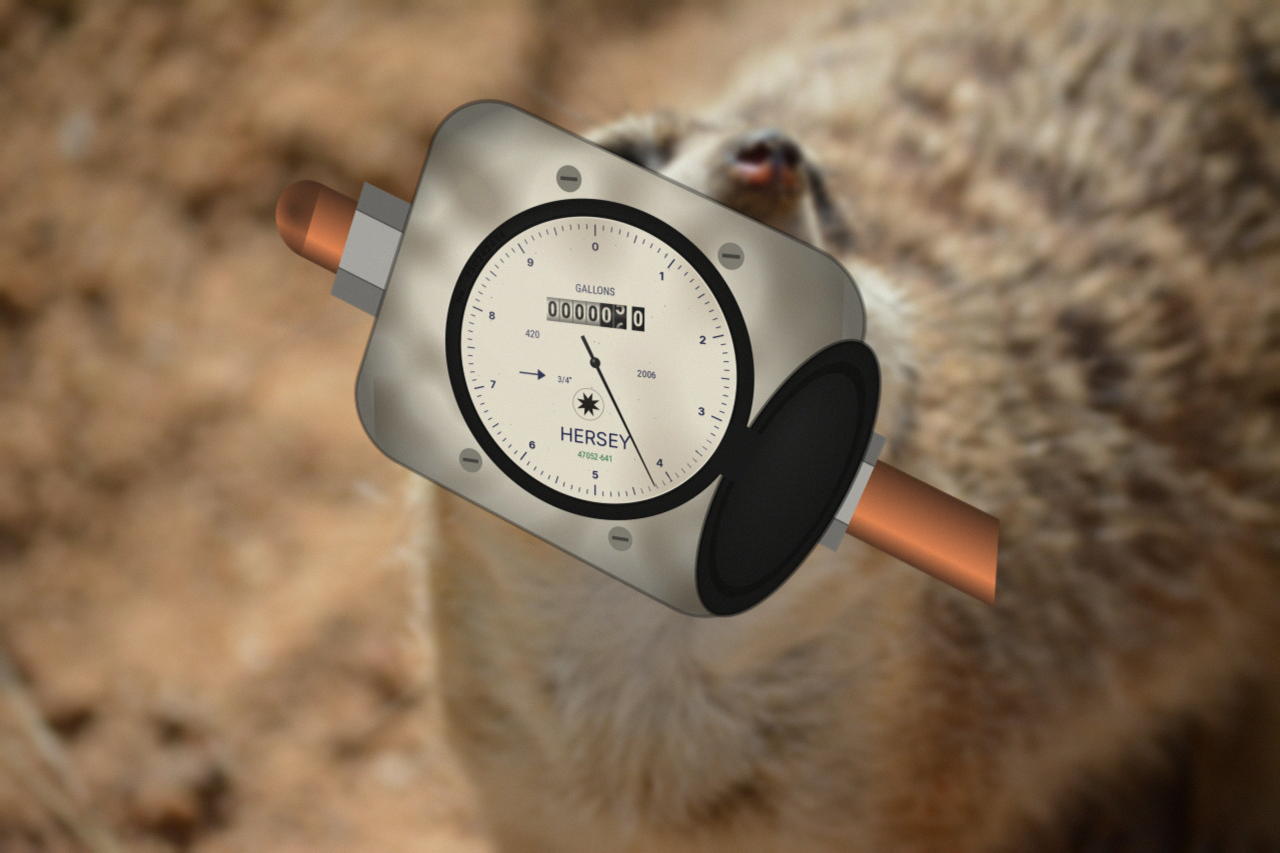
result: 54.2,gal
